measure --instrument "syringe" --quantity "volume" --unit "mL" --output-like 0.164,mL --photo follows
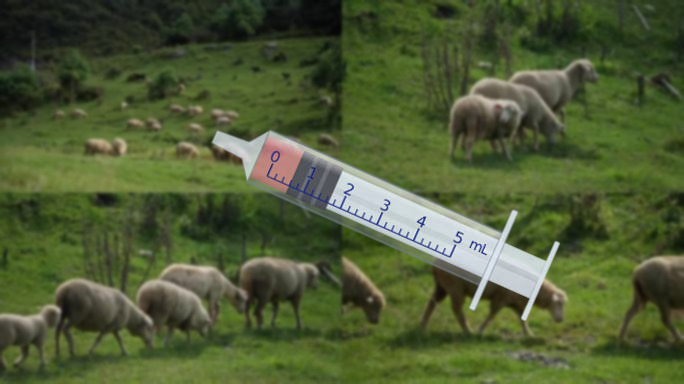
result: 0.6,mL
